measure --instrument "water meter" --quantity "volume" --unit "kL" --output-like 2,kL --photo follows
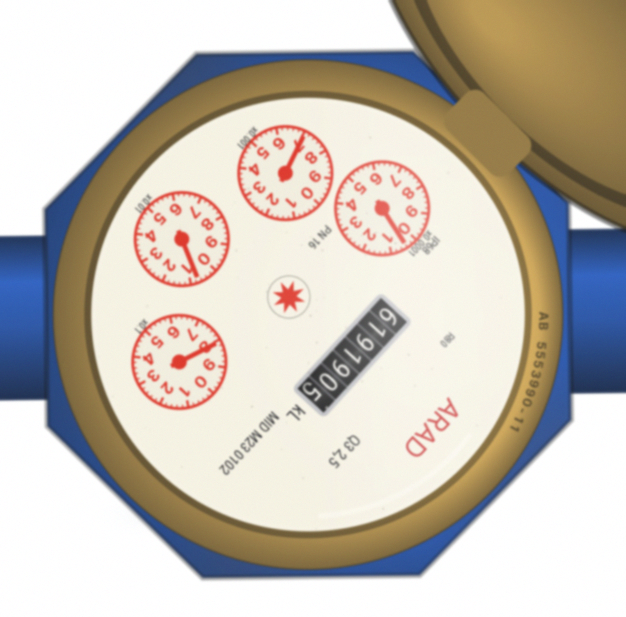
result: 6191904.8070,kL
